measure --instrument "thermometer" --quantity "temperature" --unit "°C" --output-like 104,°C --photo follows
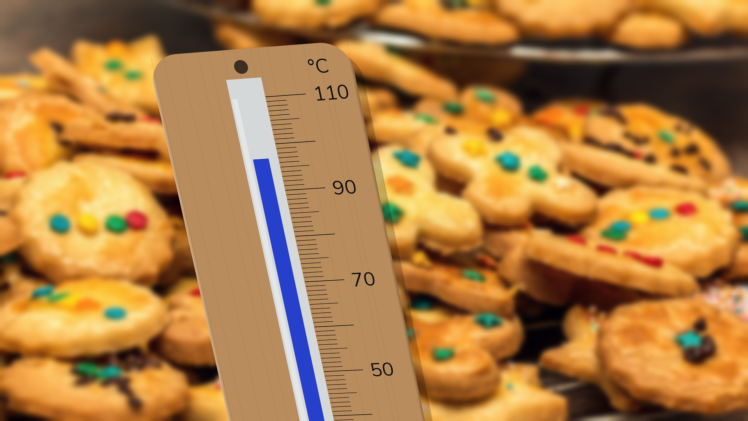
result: 97,°C
